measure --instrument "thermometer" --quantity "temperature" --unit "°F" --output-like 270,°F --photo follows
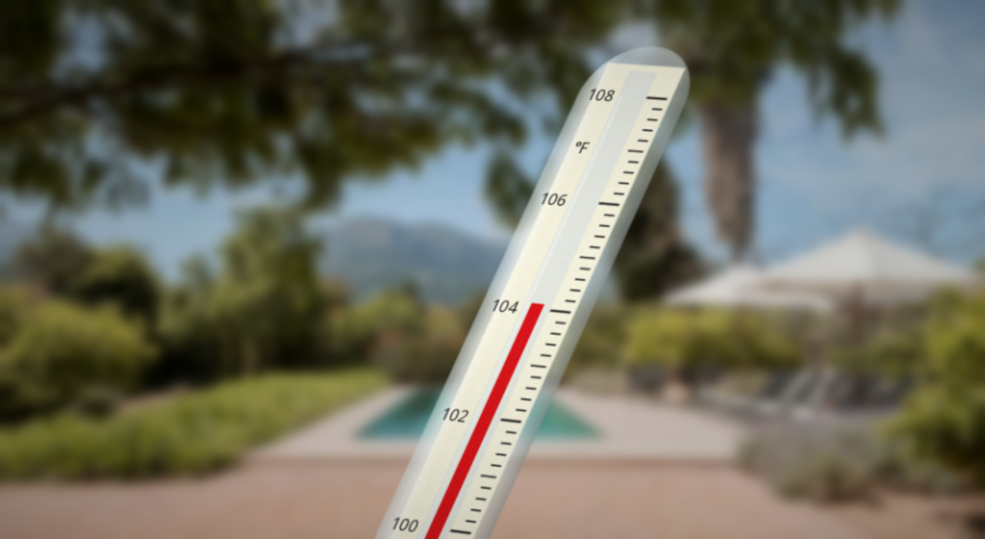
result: 104.1,°F
